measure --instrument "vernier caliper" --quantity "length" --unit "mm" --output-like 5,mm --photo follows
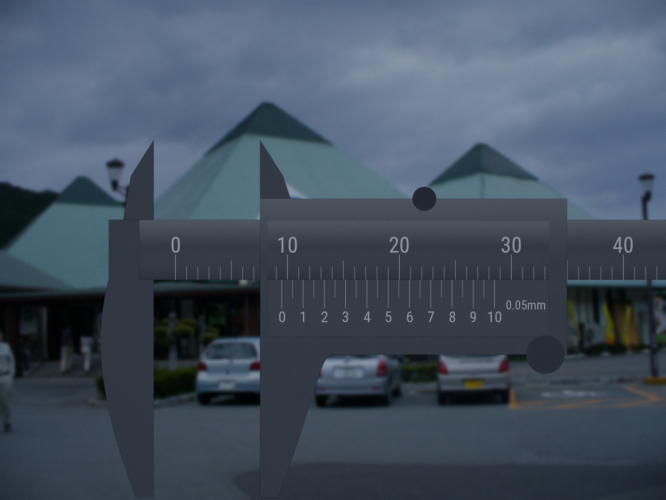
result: 9.5,mm
